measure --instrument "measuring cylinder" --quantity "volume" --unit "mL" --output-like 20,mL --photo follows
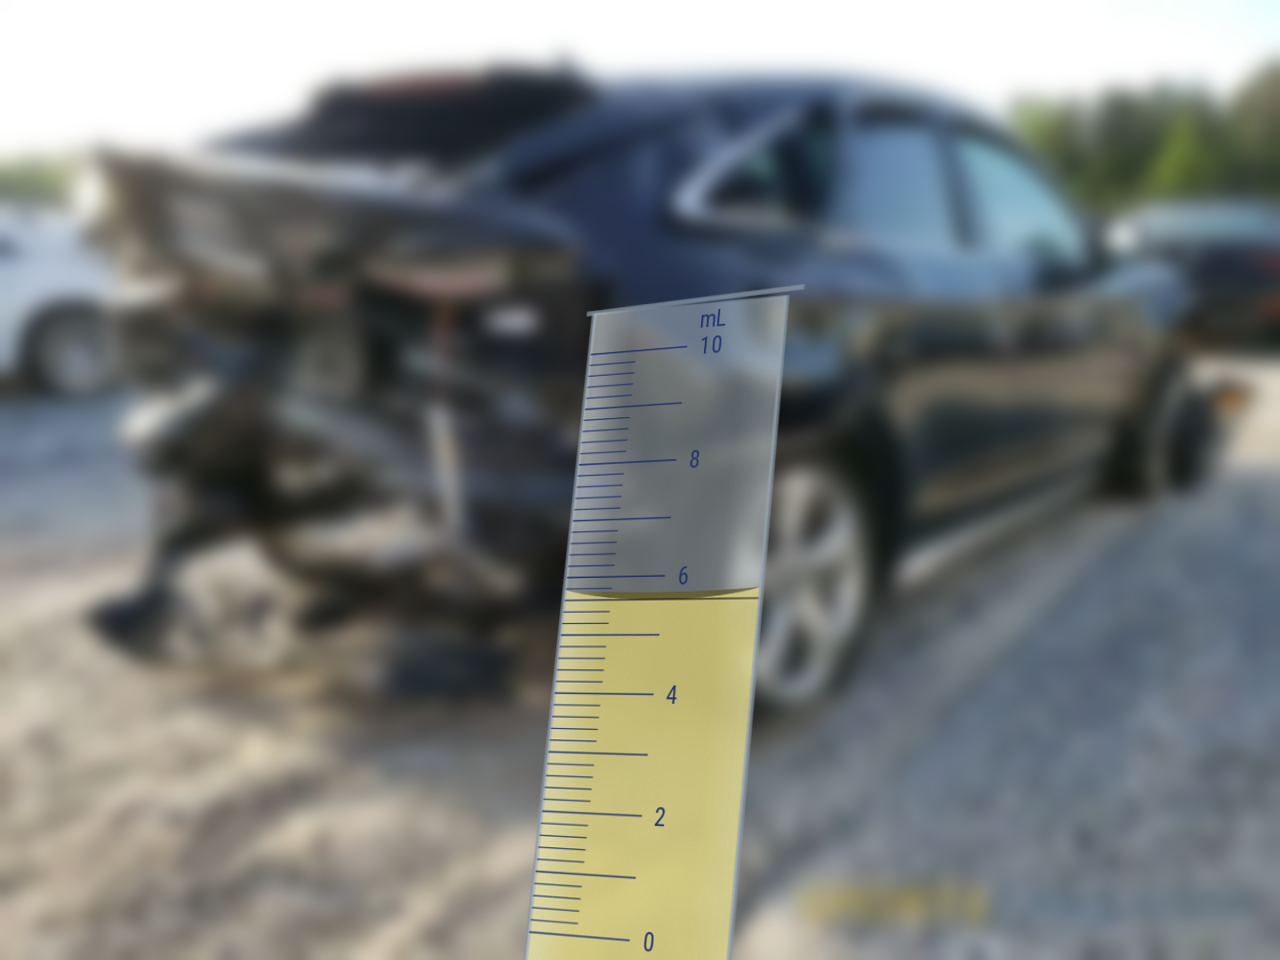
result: 5.6,mL
